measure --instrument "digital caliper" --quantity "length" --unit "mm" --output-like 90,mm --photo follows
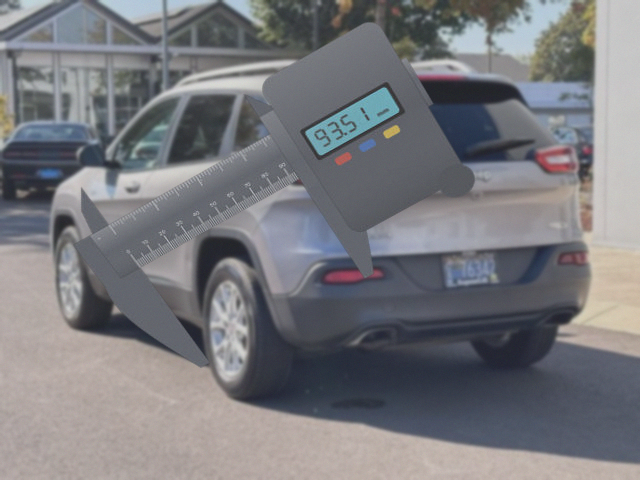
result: 93.51,mm
